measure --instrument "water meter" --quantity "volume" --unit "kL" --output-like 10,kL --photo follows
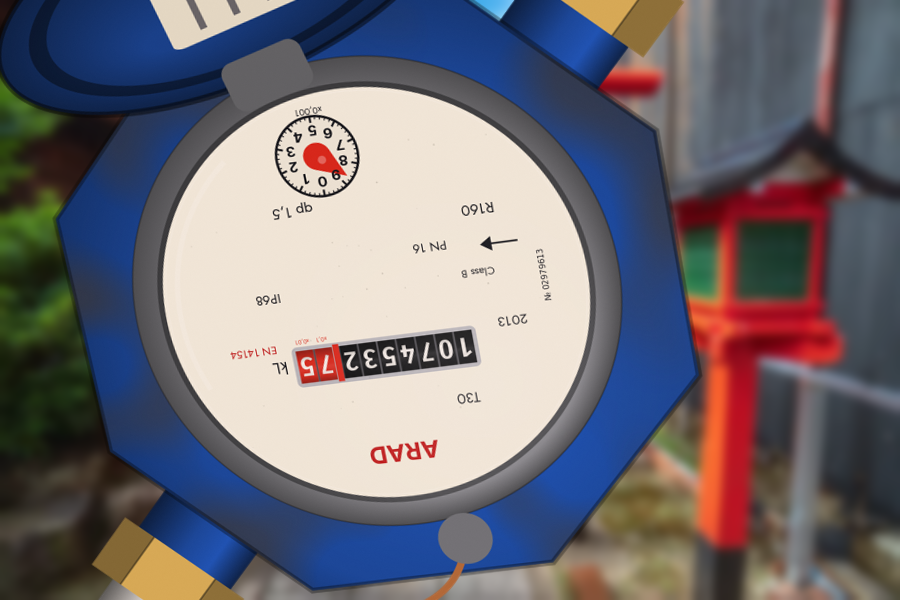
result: 1074532.758,kL
